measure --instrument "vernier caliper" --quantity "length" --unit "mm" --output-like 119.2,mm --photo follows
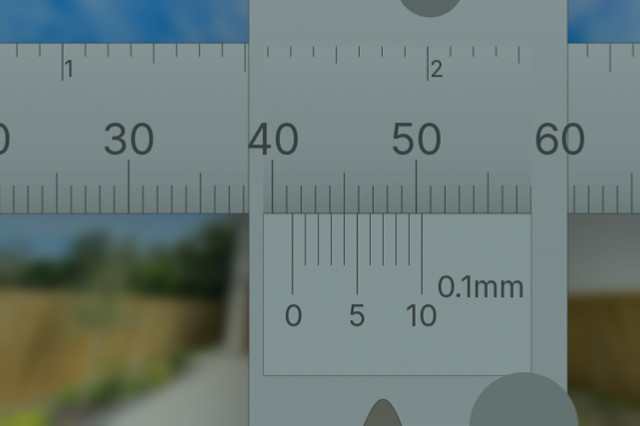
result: 41.4,mm
